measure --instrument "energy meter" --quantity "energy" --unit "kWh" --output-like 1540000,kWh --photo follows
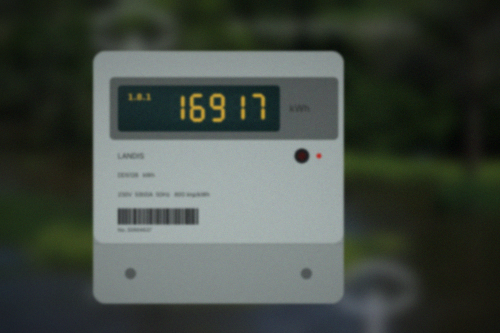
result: 16917,kWh
